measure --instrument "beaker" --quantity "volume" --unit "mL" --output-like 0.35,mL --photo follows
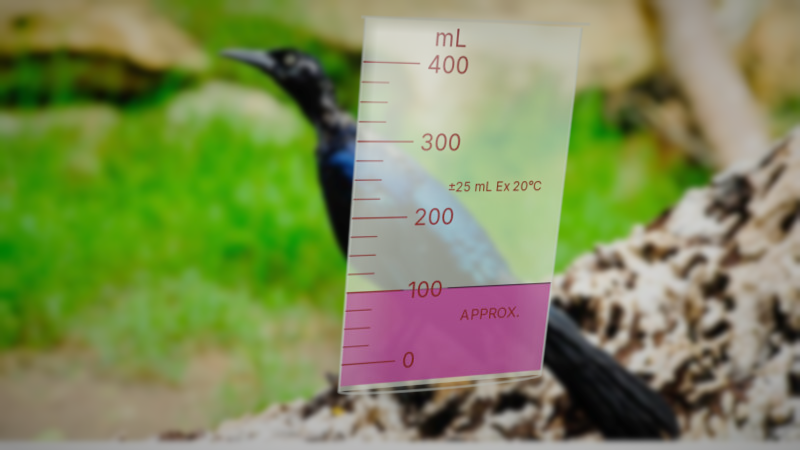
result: 100,mL
